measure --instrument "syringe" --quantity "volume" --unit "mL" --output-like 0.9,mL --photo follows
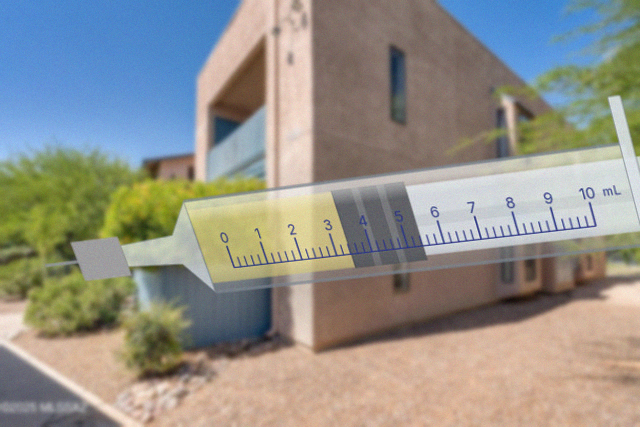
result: 3.4,mL
